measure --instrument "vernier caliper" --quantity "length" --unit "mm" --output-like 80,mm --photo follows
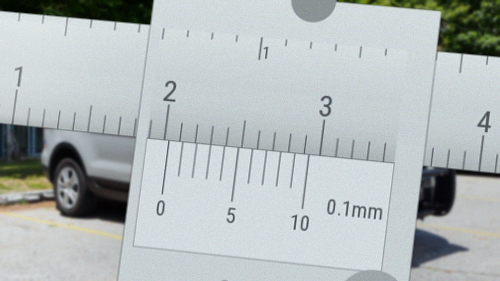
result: 20.3,mm
